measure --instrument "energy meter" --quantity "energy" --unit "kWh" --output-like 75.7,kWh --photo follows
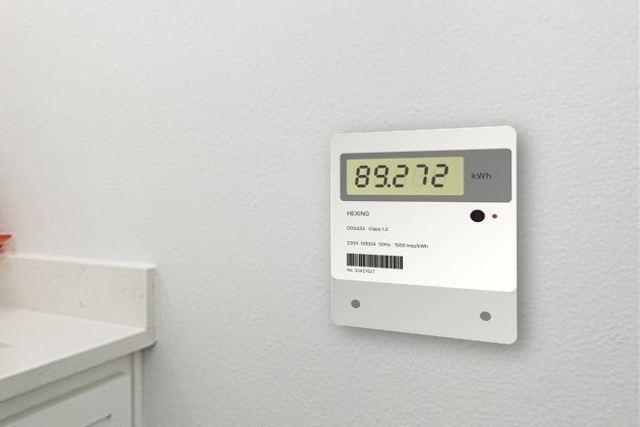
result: 89.272,kWh
